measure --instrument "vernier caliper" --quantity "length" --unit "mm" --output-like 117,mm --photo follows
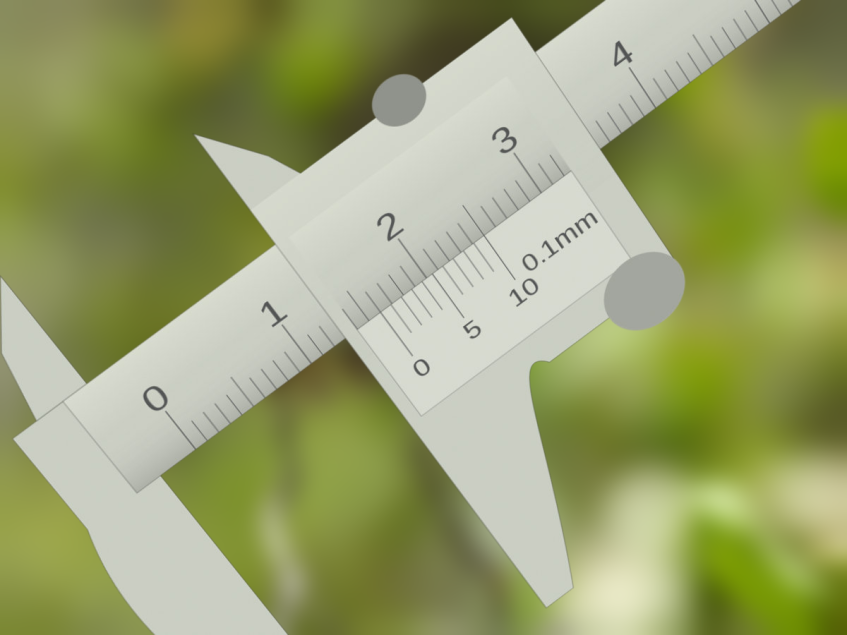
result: 16.0,mm
